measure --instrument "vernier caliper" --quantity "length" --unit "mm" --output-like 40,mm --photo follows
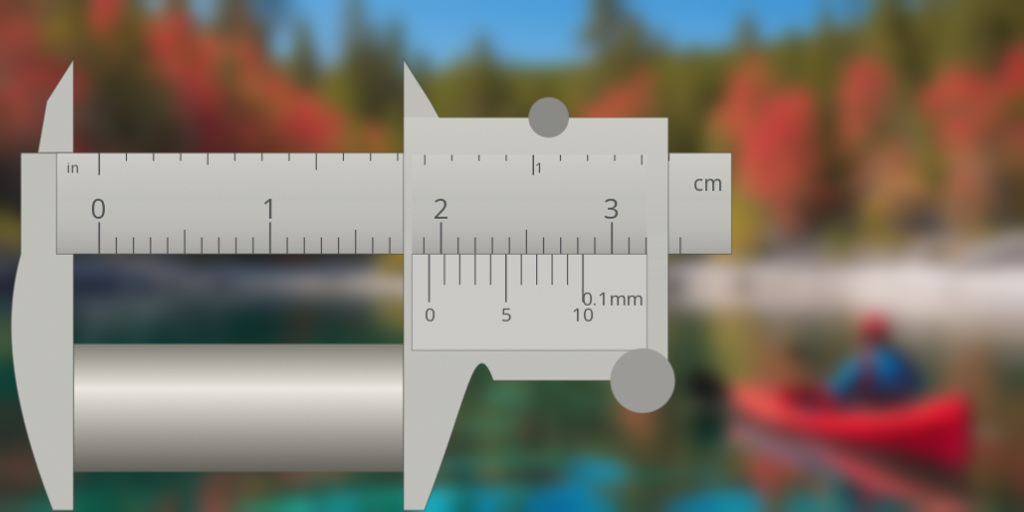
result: 19.3,mm
